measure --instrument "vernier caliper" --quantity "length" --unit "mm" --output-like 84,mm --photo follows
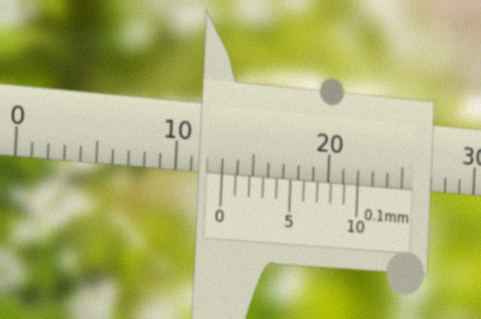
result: 13.0,mm
